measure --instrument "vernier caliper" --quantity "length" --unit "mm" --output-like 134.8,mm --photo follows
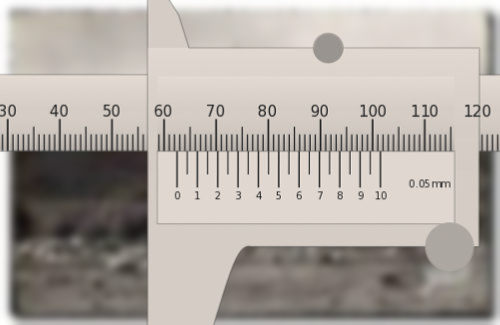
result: 62.5,mm
